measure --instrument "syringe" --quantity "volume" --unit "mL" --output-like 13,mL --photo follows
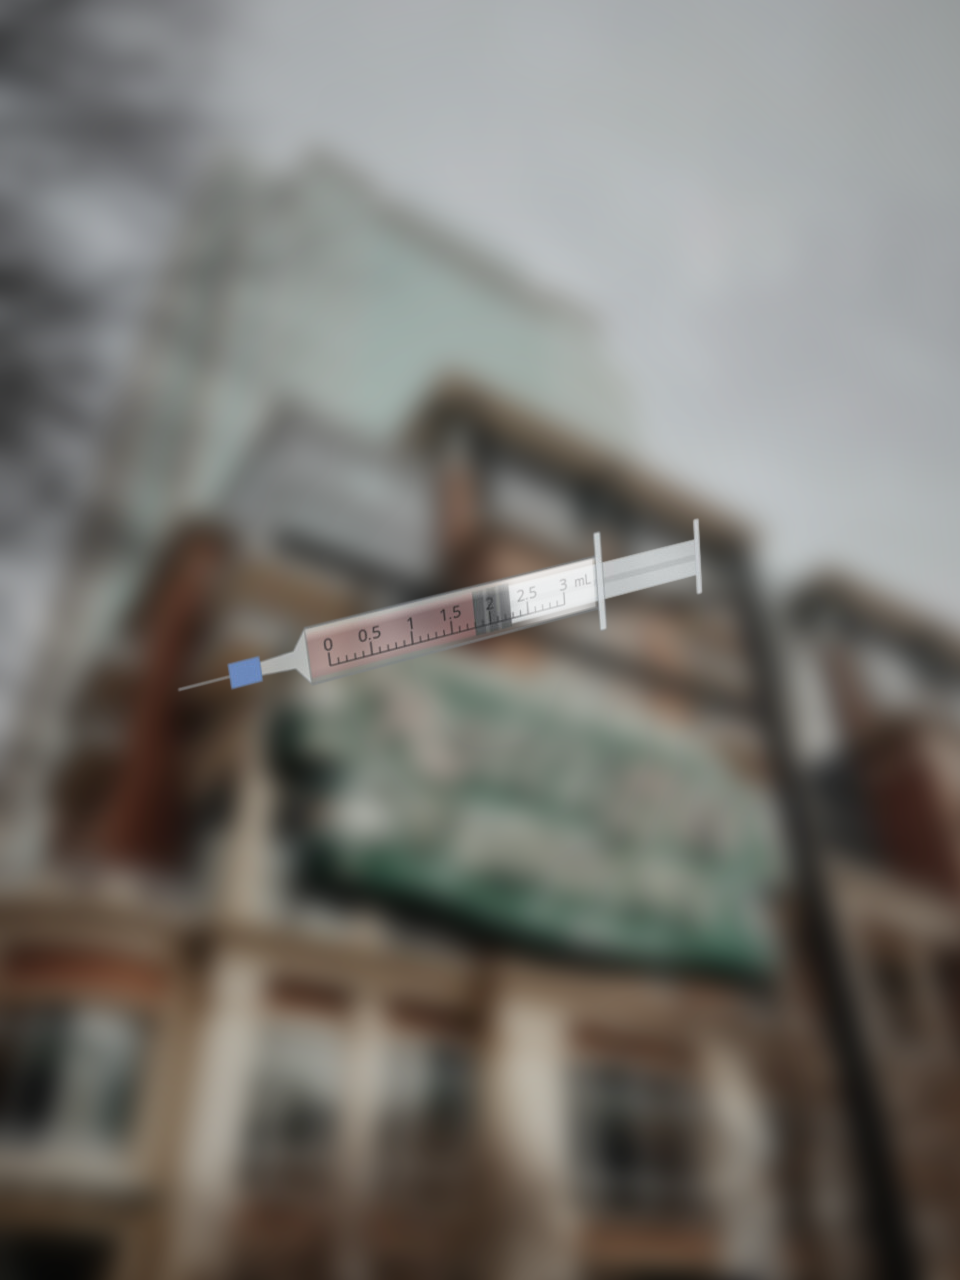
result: 1.8,mL
